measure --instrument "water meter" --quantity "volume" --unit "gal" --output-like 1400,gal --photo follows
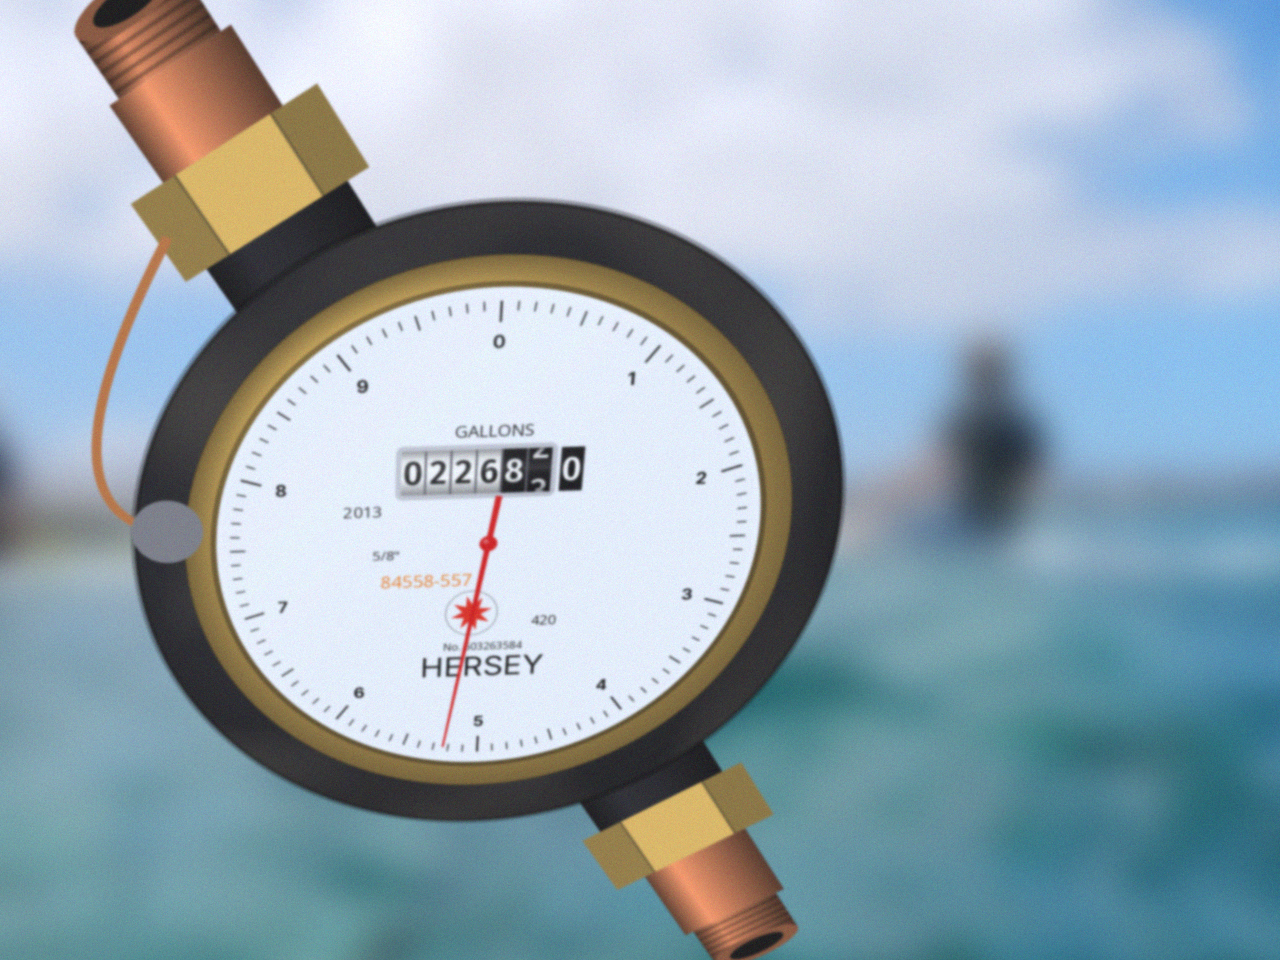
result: 226825.2,gal
